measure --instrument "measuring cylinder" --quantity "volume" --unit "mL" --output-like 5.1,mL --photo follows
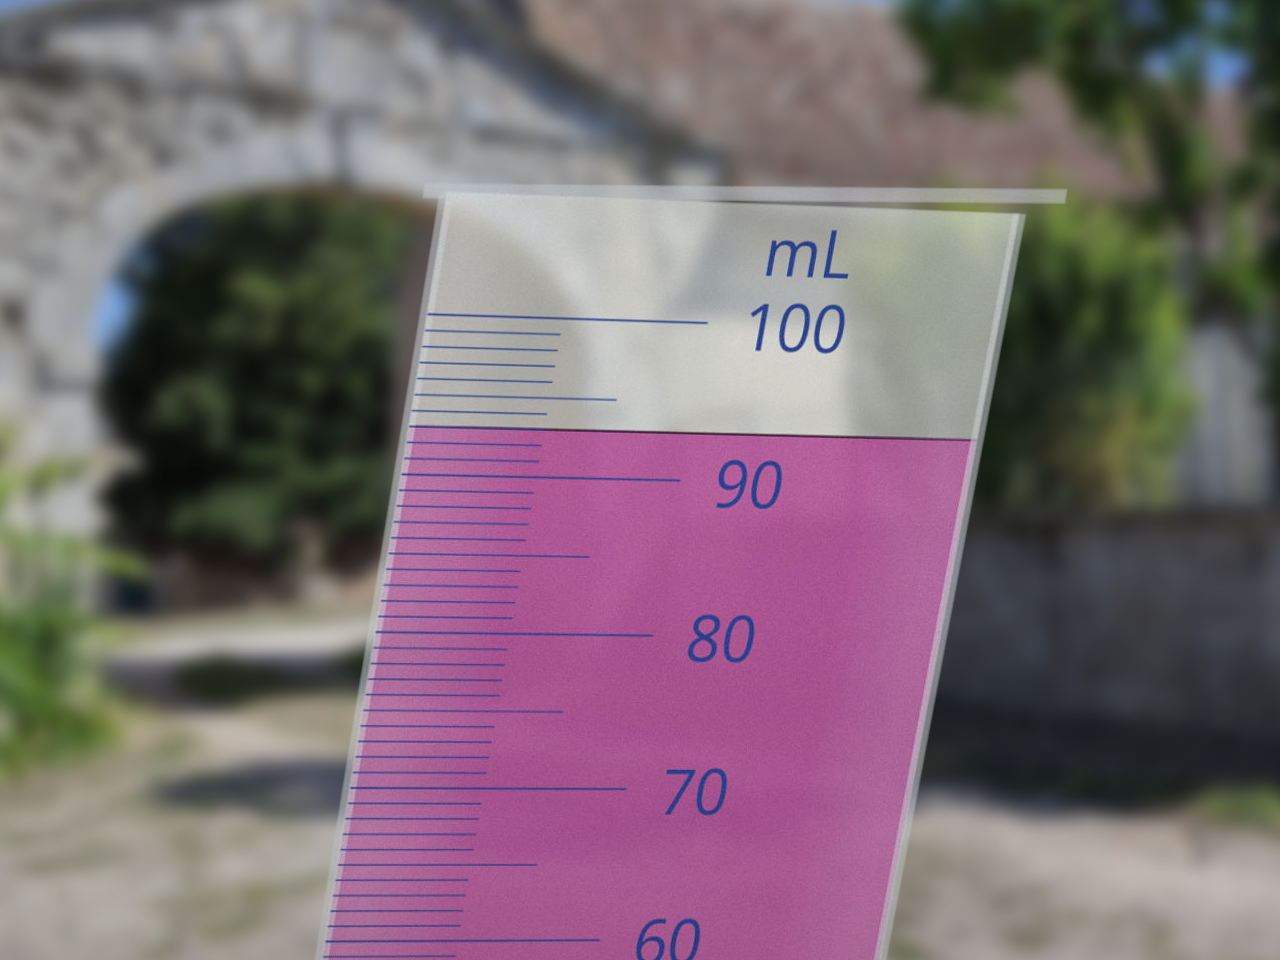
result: 93,mL
